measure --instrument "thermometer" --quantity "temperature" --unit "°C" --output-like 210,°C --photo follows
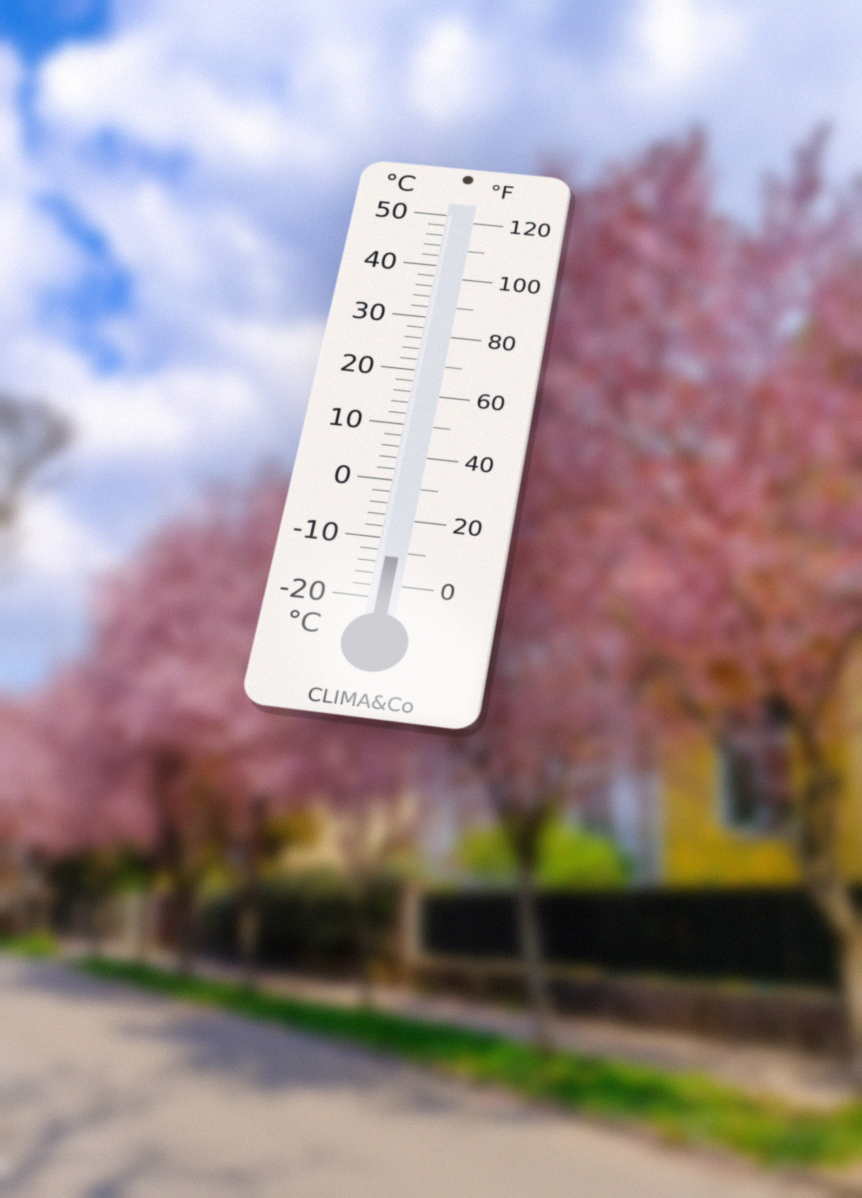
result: -13,°C
